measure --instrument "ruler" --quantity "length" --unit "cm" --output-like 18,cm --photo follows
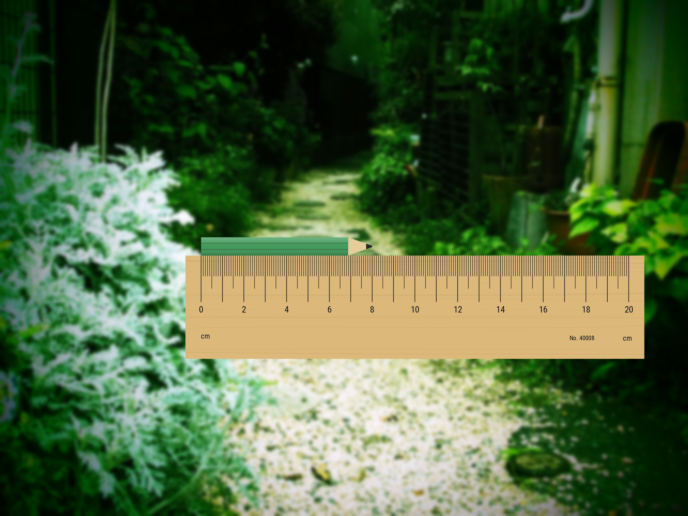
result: 8,cm
